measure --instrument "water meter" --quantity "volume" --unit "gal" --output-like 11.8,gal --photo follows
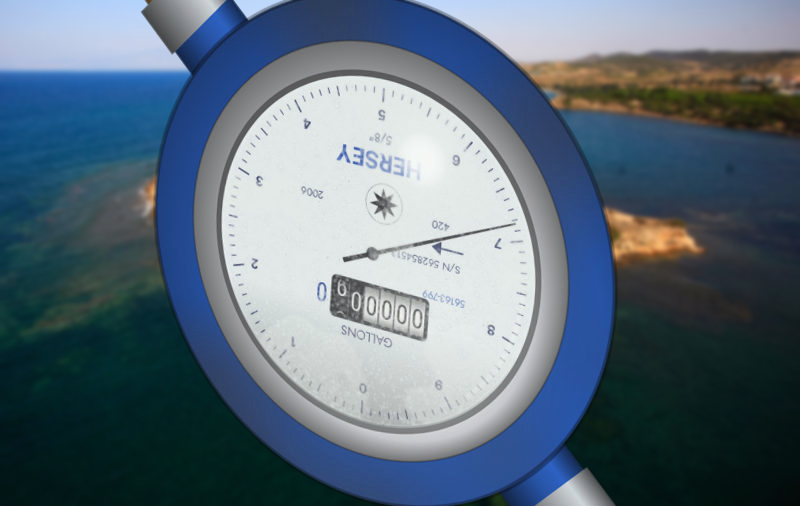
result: 86.8,gal
